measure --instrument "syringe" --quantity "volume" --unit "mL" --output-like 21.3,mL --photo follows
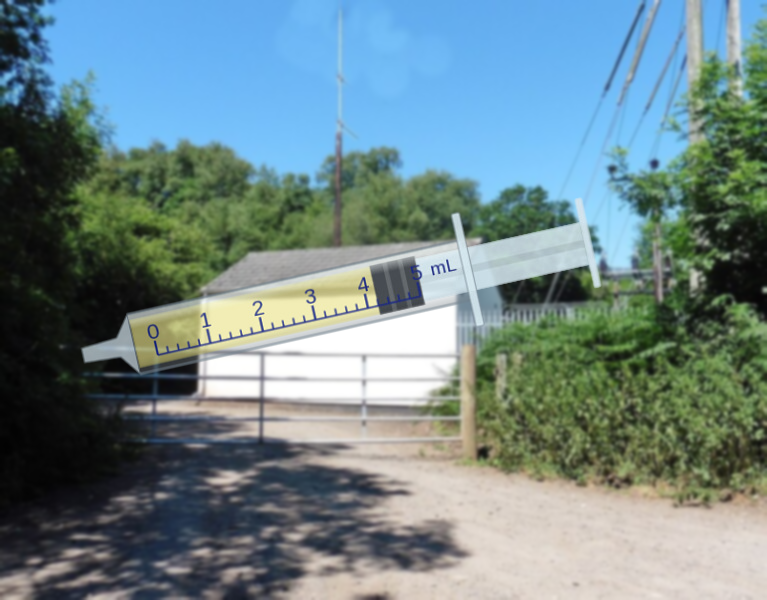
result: 4.2,mL
